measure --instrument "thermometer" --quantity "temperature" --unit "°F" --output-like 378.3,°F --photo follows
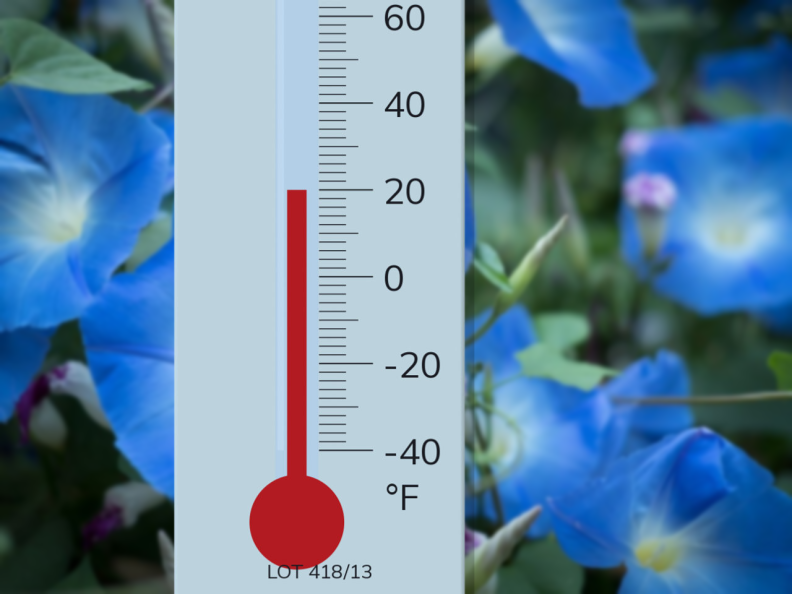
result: 20,°F
